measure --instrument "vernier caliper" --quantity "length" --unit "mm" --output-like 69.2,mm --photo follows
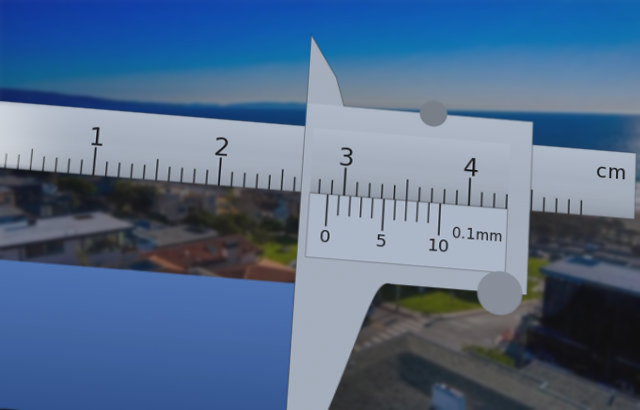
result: 28.7,mm
